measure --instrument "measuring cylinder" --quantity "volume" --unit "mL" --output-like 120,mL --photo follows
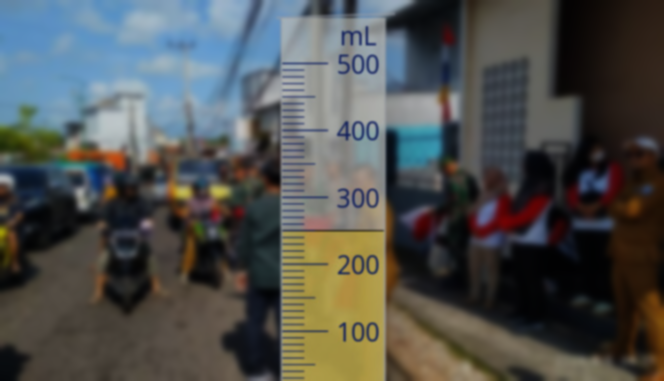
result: 250,mL
